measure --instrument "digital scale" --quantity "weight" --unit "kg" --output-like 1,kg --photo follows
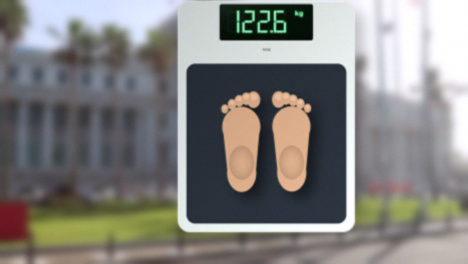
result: 122.6,kg
